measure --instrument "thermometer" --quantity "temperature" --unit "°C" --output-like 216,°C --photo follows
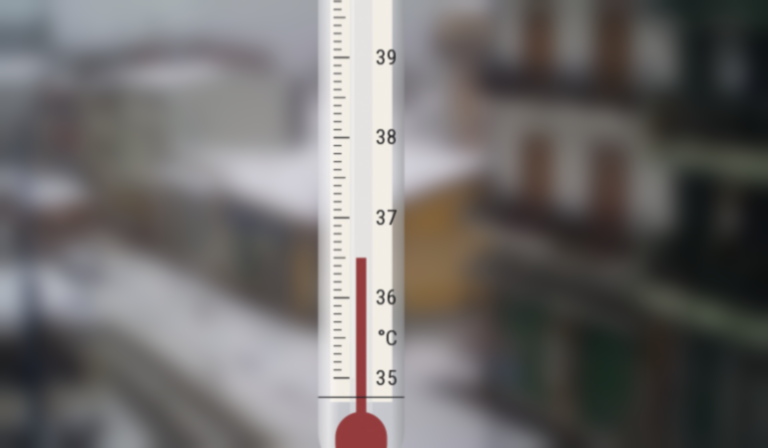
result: 36.5,°C
